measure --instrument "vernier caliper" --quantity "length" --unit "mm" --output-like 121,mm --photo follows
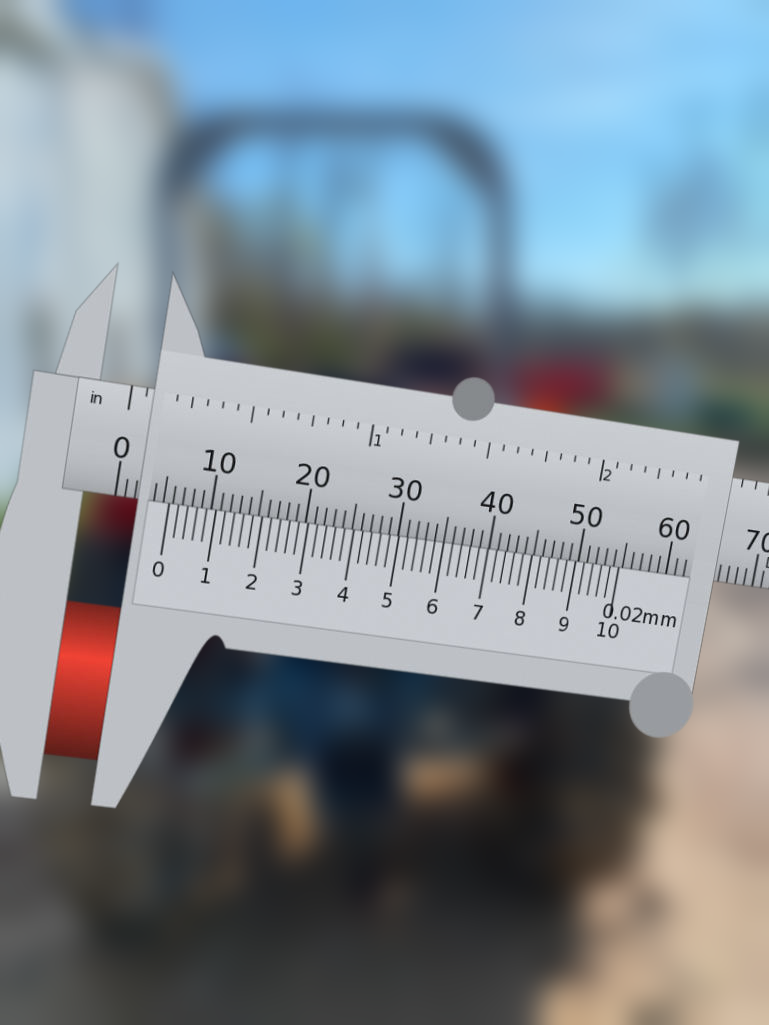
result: 5.6,mm
